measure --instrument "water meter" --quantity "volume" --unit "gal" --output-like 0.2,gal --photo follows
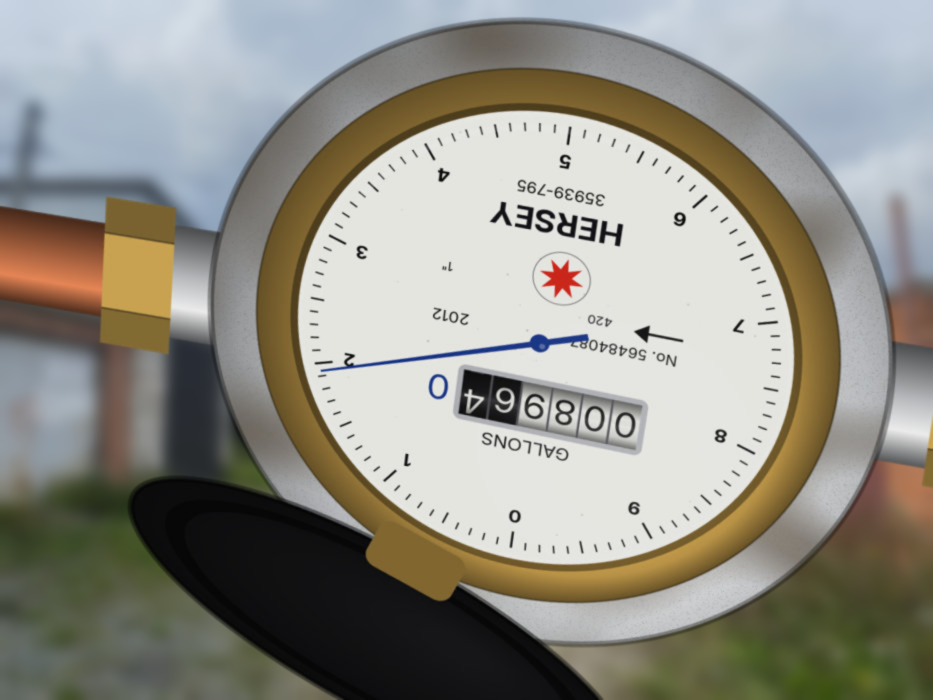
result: 89641.9,gal
